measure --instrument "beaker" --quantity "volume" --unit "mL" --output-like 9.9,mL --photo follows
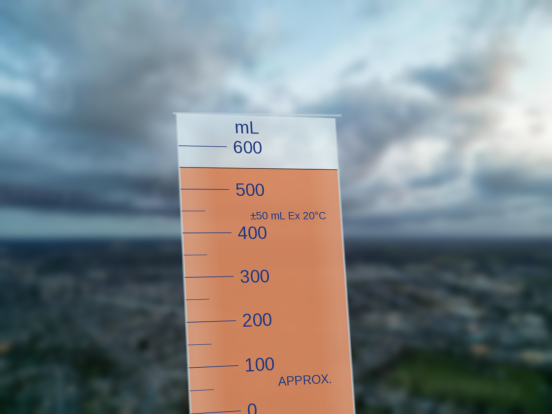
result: 550,mL
